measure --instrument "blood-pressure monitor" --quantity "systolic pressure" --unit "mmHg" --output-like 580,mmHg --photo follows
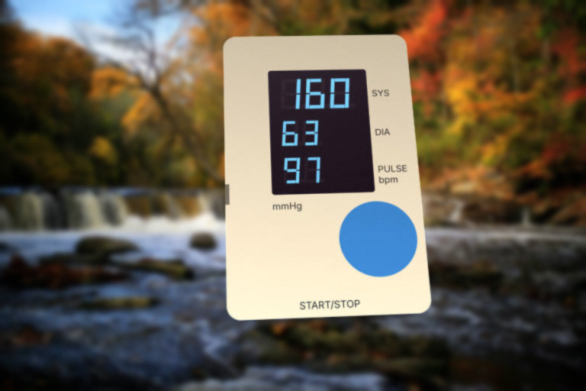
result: 160,mmHg
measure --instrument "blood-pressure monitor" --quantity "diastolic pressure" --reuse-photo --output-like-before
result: 63,mmHg
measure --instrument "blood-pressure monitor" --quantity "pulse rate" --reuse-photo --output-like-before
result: 97,bpm
